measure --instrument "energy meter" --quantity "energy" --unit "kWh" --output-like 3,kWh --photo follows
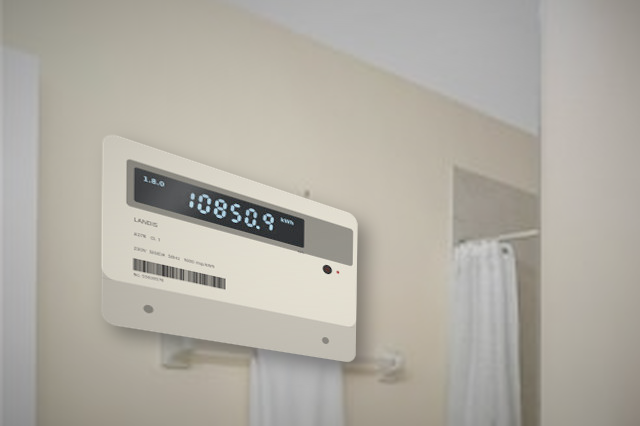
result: 10850.9,kWh
